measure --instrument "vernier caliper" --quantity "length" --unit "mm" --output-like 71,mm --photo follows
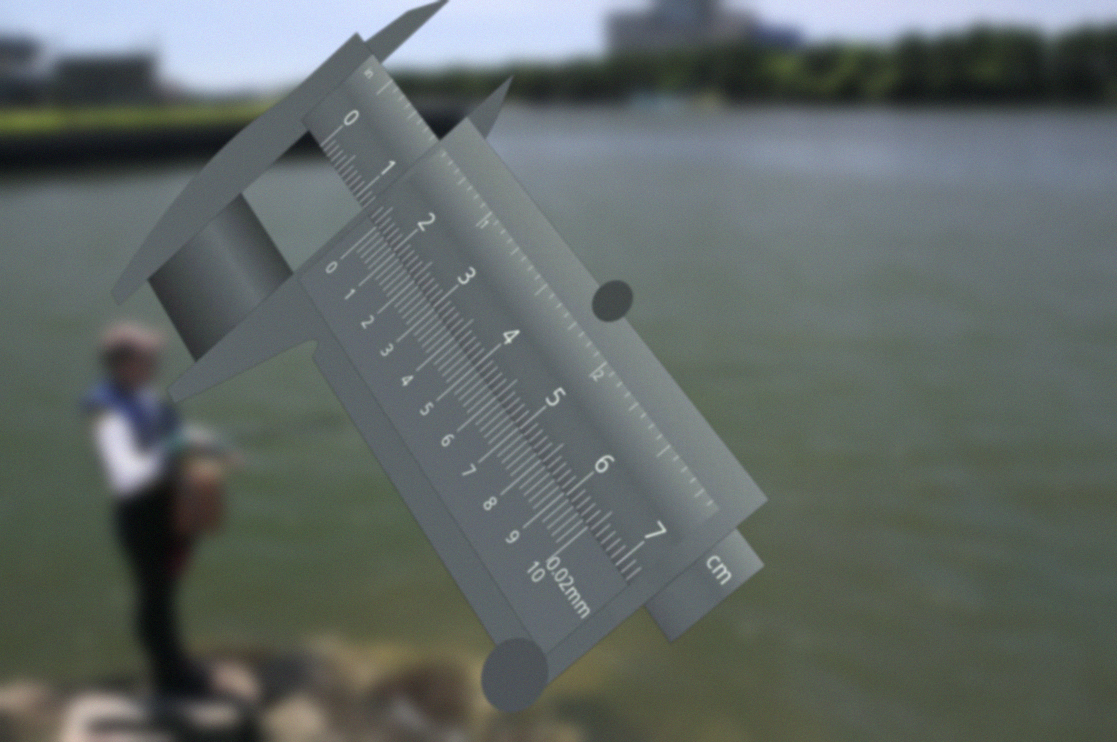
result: 15.5,mm
